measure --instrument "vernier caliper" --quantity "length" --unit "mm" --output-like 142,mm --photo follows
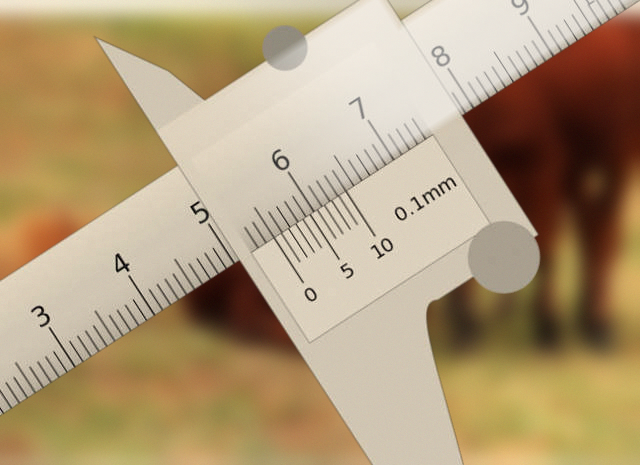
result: 55.0,mm
